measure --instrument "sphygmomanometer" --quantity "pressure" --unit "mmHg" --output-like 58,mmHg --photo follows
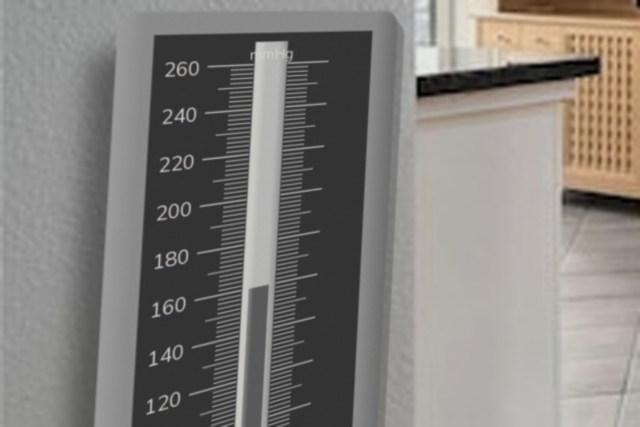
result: 160,mmHg
